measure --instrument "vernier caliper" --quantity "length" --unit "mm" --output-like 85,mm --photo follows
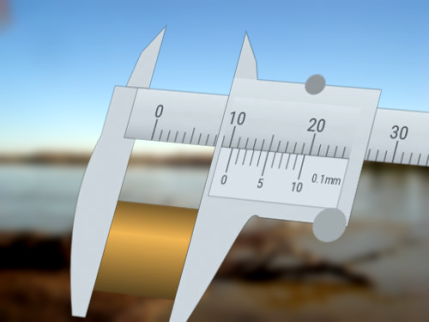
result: 10.4,mm
